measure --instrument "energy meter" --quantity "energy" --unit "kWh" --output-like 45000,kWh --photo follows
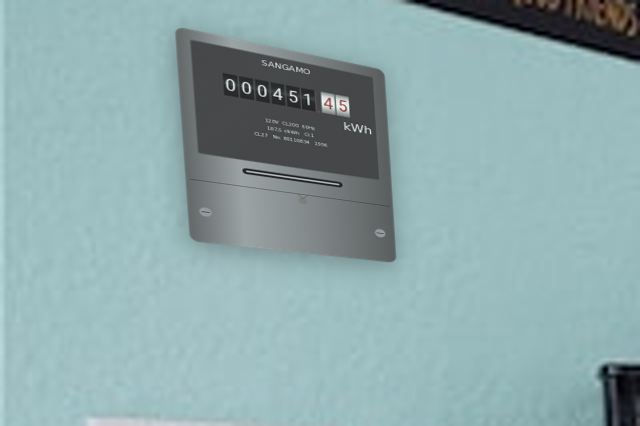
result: 451.45,kWh
